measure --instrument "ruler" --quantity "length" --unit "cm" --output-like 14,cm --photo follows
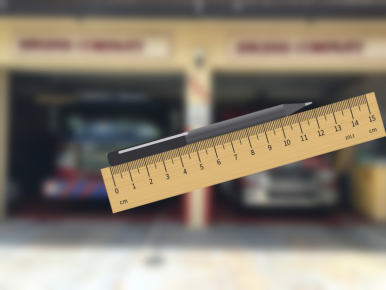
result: 12,cm
